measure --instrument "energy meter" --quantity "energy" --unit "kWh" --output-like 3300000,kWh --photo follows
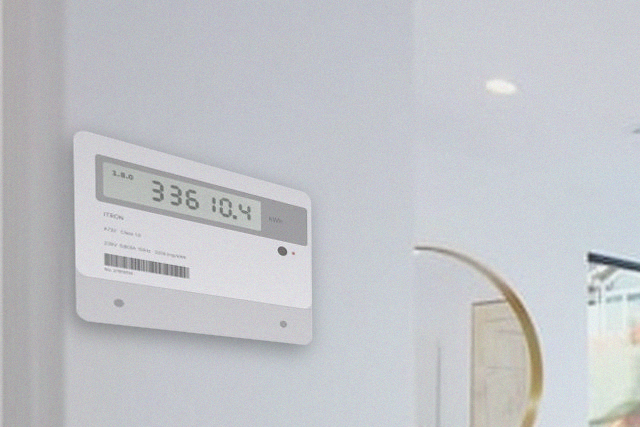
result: 33610.4,kWh
